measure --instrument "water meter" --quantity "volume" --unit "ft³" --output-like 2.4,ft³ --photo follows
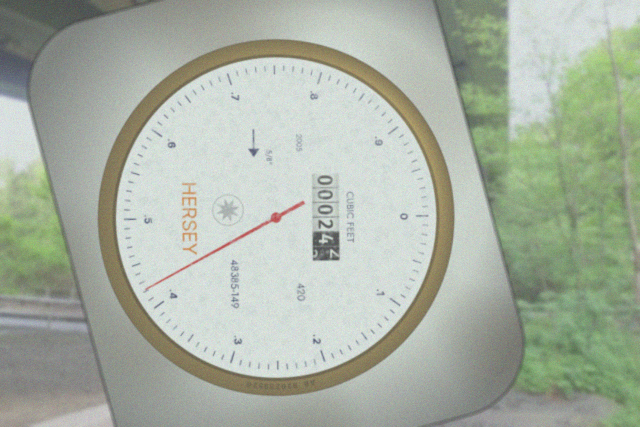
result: 242.42,ft³
